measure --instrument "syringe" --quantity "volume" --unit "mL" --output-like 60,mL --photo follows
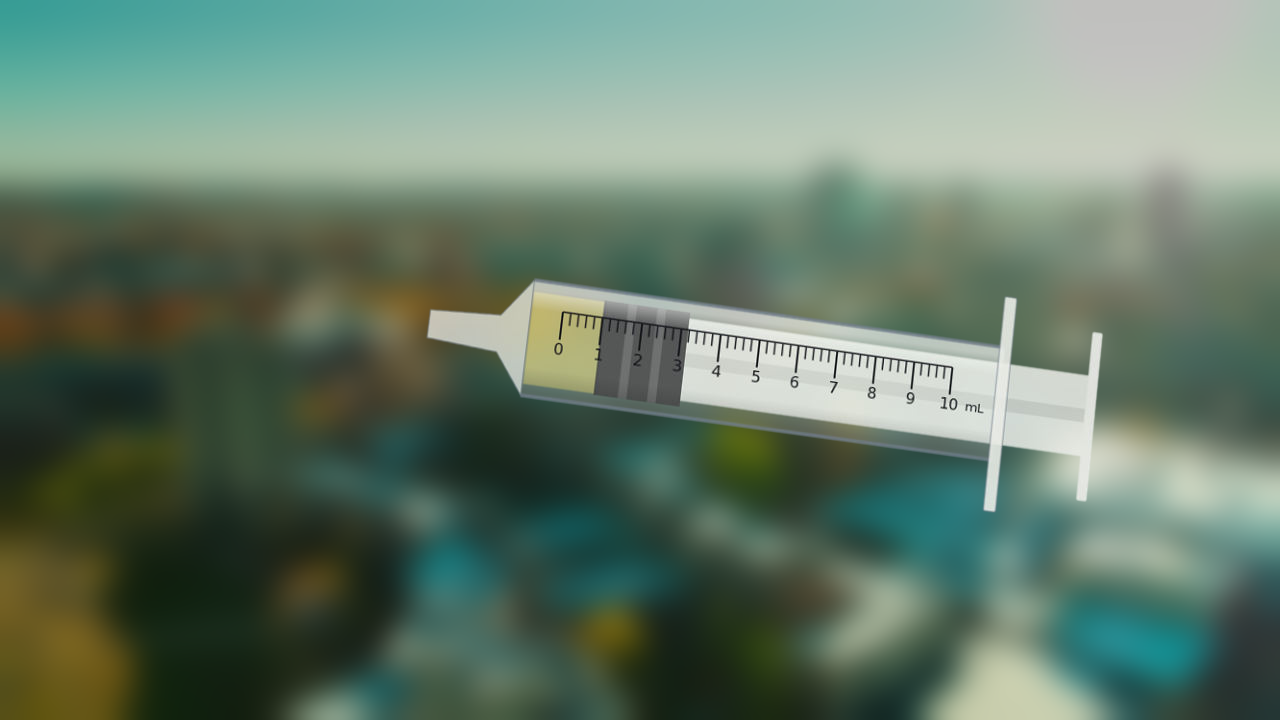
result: 1,mL
